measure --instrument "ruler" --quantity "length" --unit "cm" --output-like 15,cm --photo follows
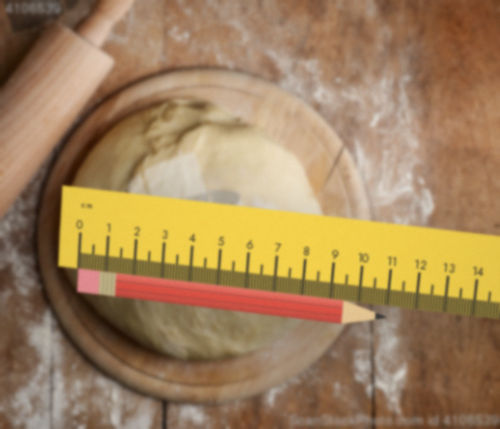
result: 11,cm
